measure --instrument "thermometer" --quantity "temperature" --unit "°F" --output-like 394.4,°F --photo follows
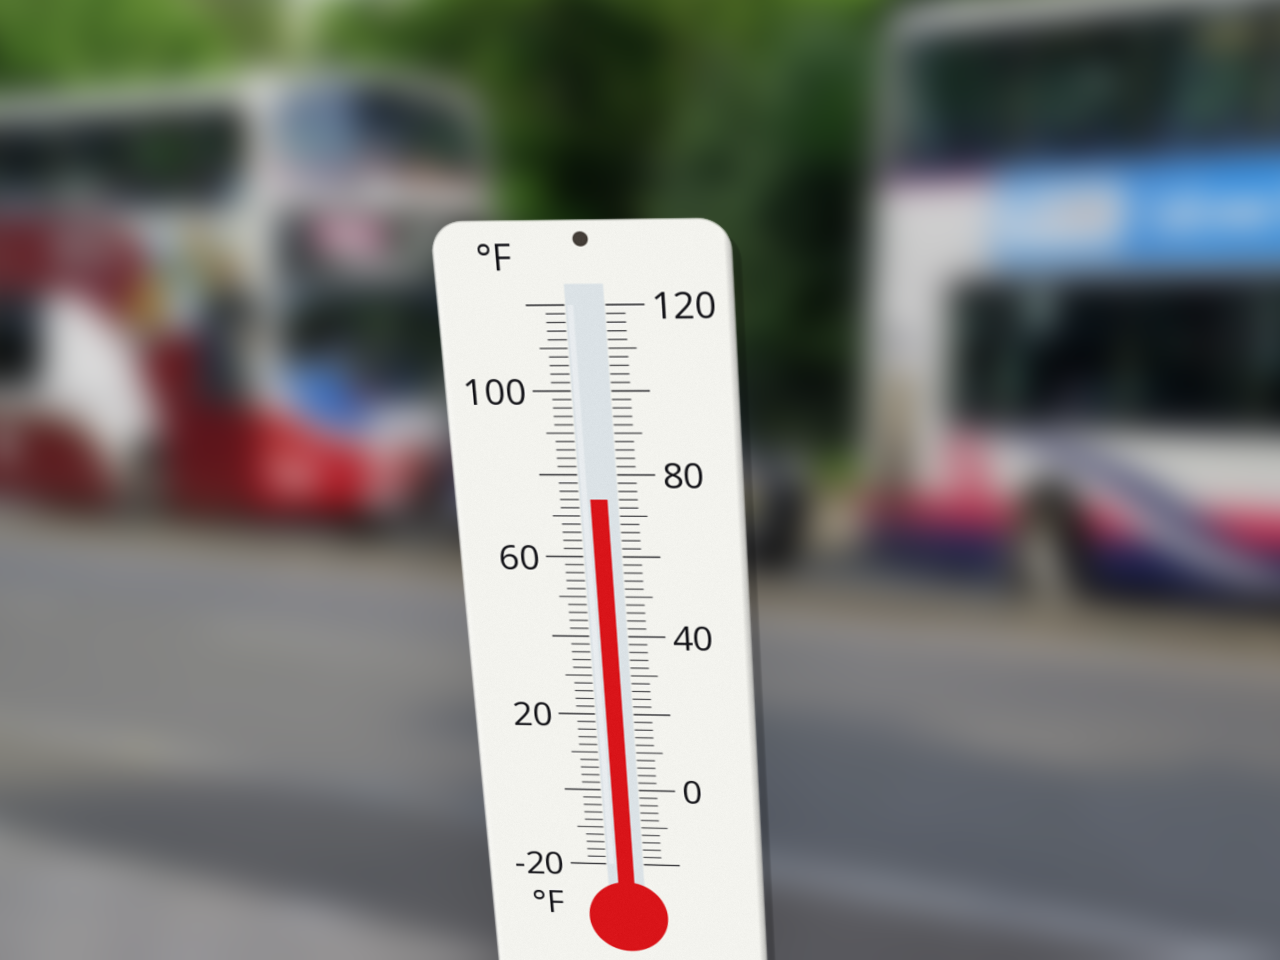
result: 74,°F
